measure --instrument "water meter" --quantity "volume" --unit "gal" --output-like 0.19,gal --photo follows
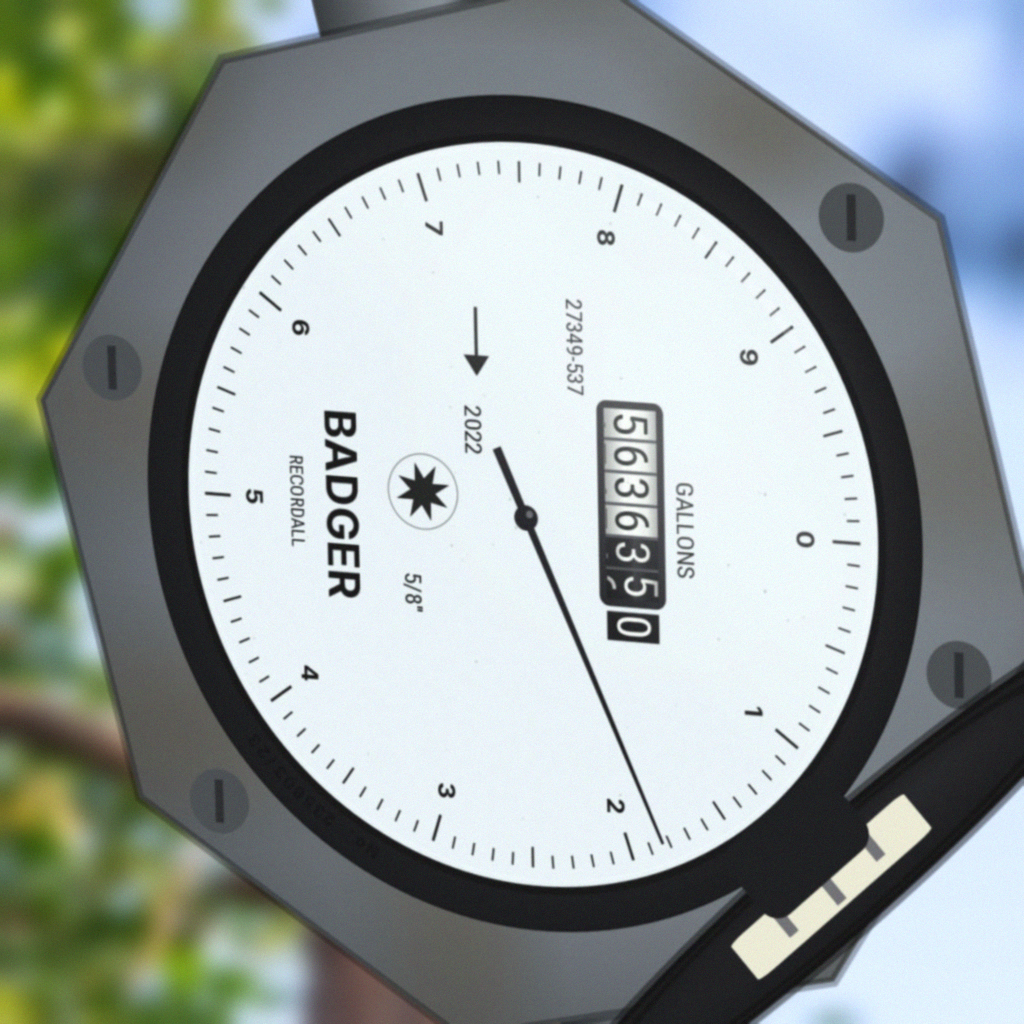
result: 5636351.8,gal
